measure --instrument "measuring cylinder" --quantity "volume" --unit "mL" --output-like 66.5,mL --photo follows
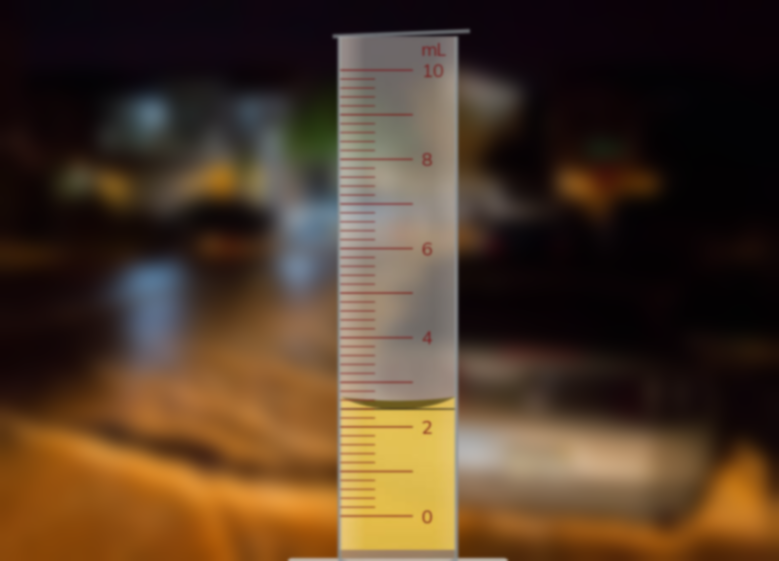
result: 2.4,mL
